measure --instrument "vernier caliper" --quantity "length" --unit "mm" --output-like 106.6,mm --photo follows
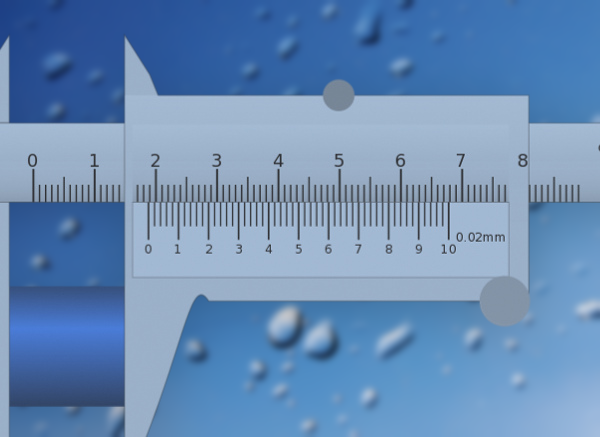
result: 18.8,mm
